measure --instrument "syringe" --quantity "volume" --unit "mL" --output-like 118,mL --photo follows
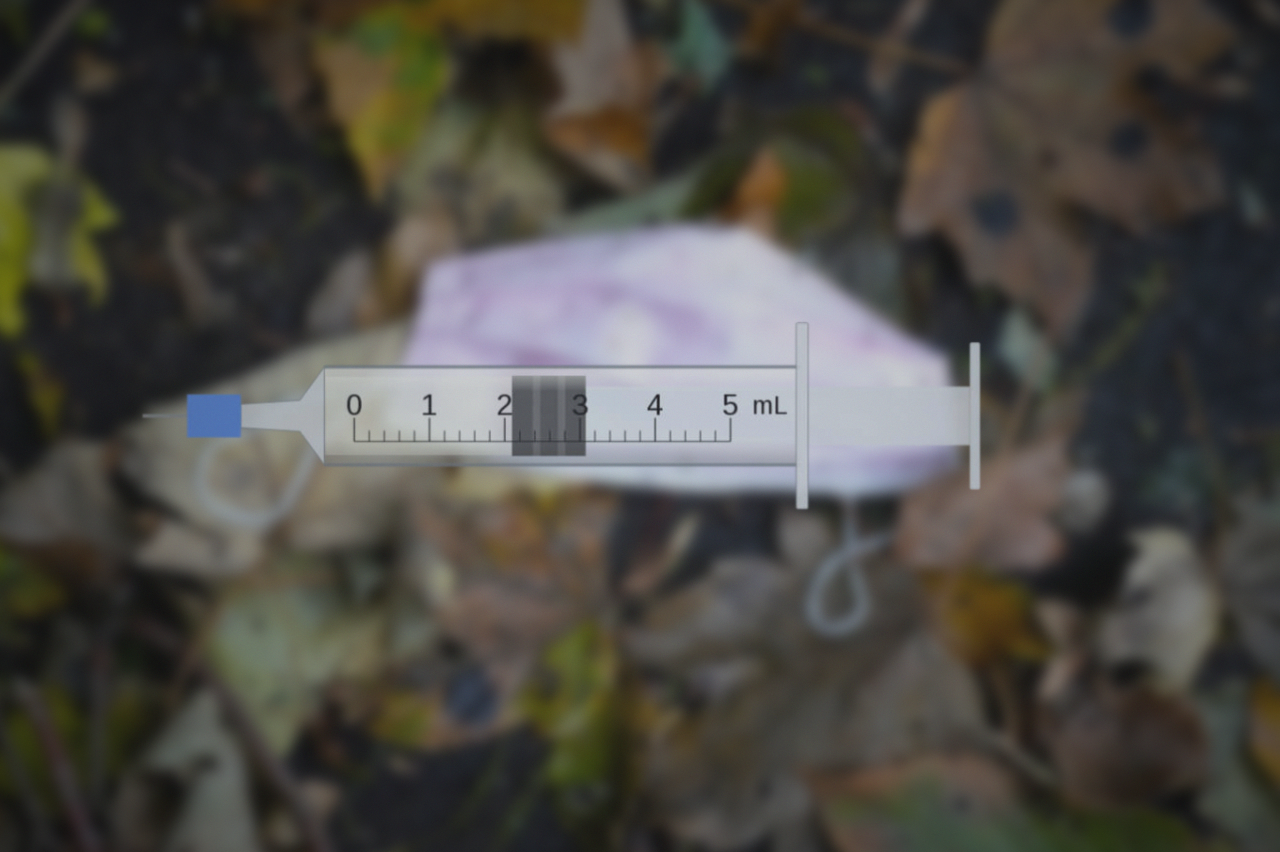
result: 2.1,mL
